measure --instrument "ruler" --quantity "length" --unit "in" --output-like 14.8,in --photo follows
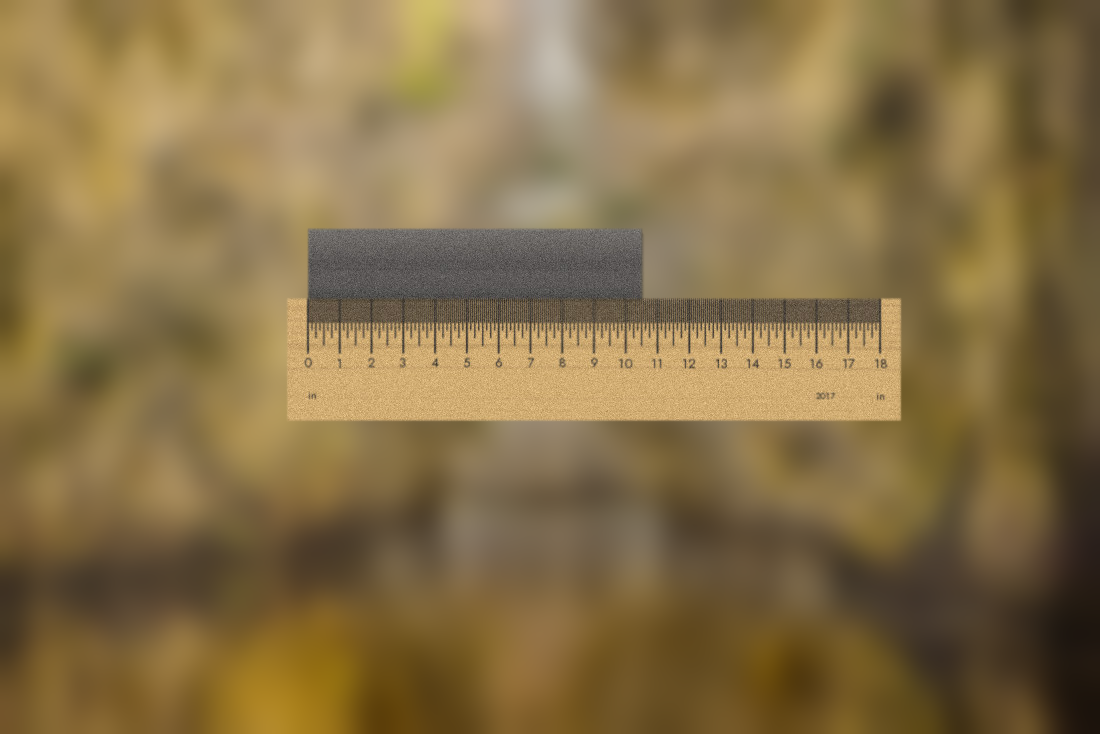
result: 10.5,in
